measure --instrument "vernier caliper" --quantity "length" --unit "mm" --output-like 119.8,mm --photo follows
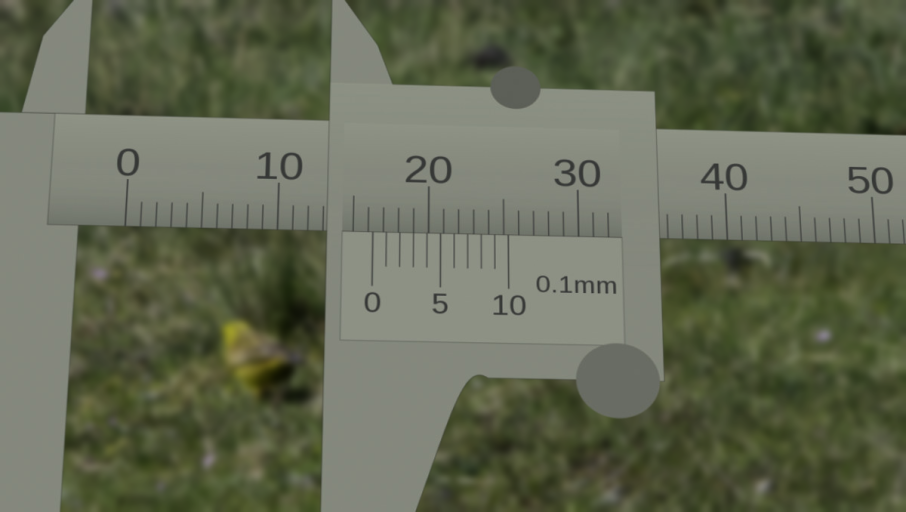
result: 16.3,mm
